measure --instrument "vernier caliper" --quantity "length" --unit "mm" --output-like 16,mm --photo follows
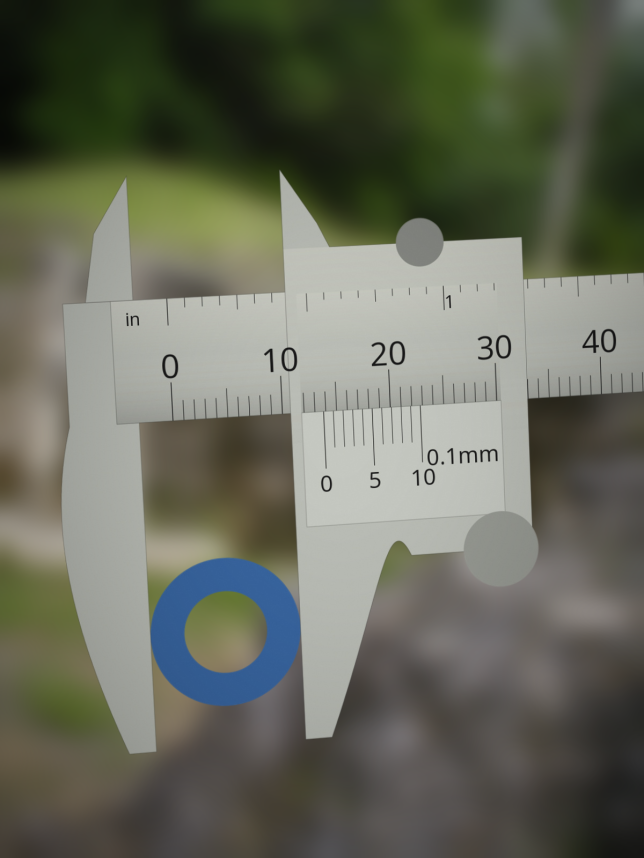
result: 13.8,mm
